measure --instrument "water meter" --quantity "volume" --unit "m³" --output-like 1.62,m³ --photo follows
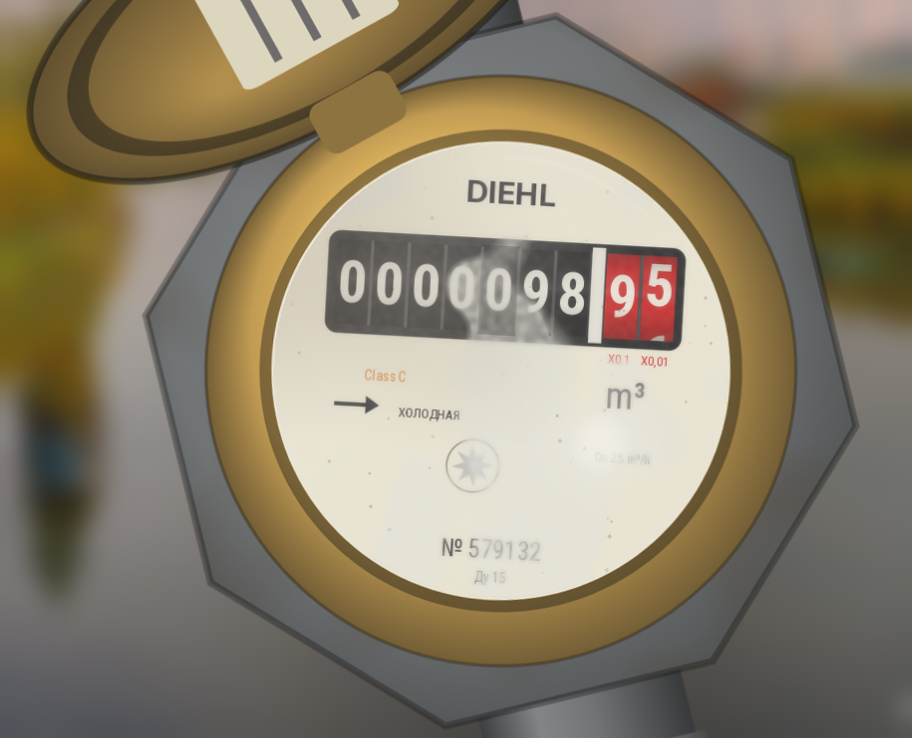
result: 98.95,m³
